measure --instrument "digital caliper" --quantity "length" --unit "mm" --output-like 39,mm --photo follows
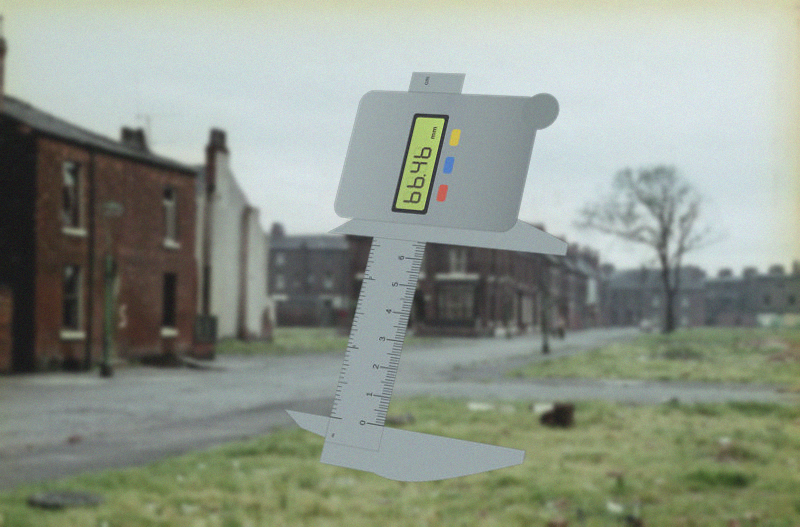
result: 66.46,mm
